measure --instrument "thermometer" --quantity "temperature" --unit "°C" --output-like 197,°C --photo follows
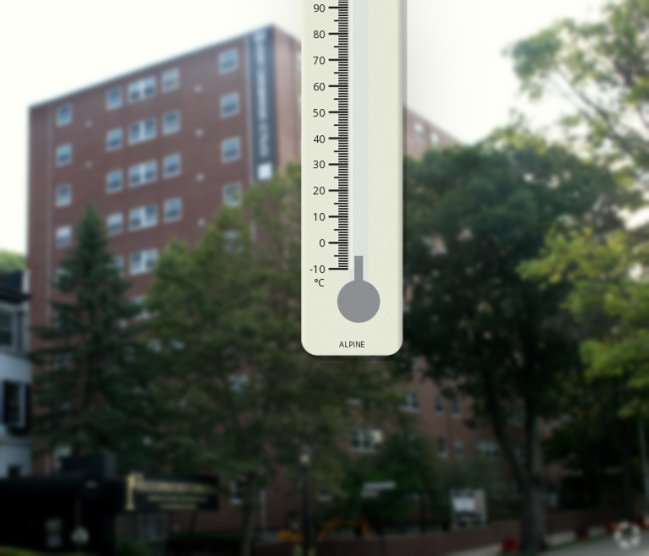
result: -5,°C
